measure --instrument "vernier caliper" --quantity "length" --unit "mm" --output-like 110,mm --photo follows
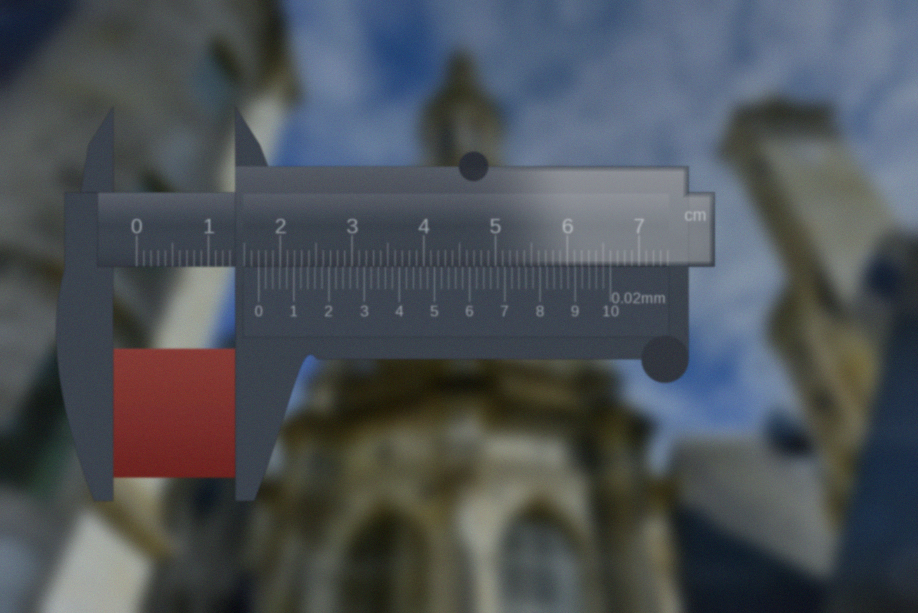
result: 17.0,mm
